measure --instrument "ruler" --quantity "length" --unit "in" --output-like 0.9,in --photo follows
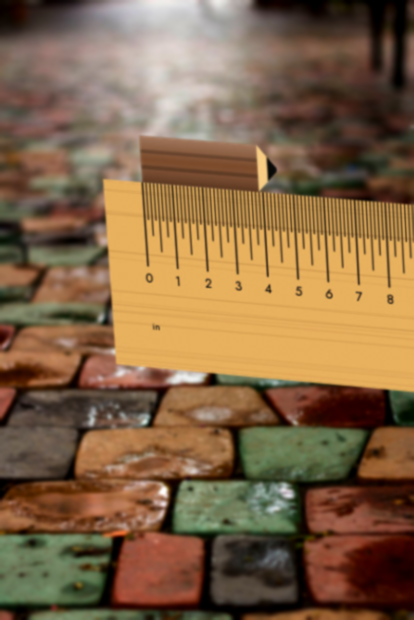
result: 4.5,in
